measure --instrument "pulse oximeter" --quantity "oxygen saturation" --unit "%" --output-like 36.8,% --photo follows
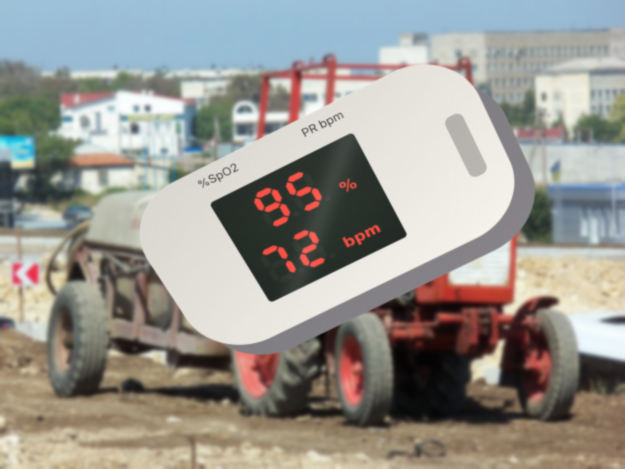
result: 95,%
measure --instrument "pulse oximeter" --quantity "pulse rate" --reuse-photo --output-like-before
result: 72,bpm
